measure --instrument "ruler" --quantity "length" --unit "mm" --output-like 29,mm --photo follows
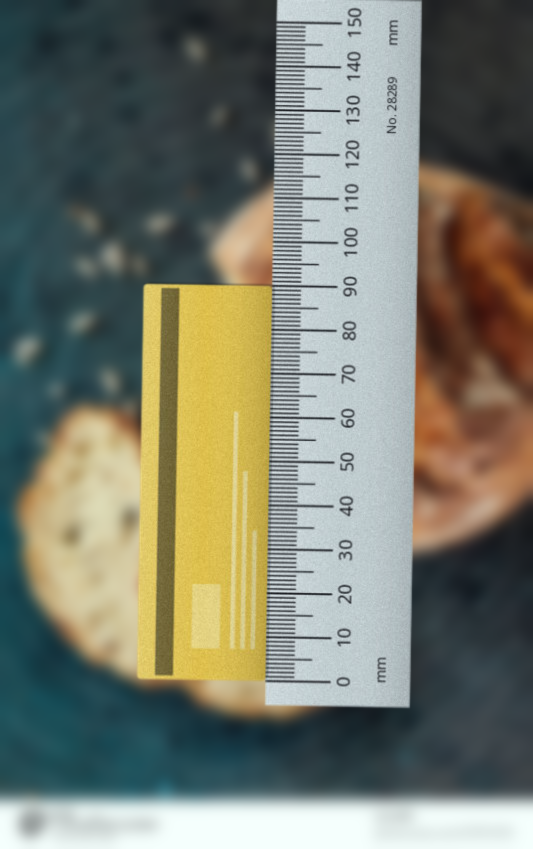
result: 90,mm
